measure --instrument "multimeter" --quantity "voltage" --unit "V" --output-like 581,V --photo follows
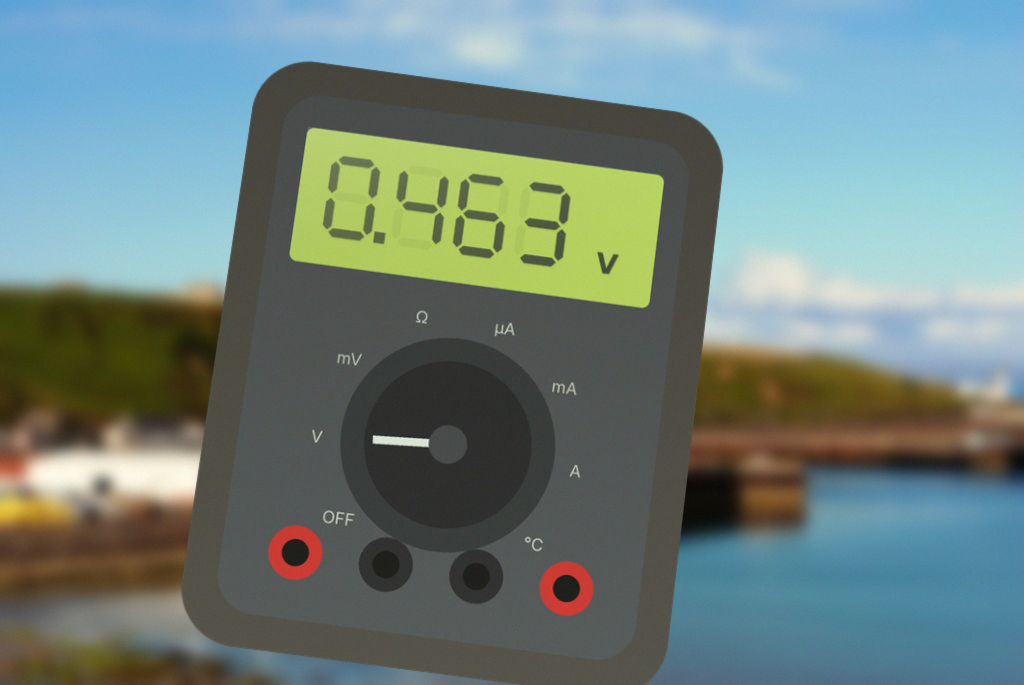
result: 0.463,V
